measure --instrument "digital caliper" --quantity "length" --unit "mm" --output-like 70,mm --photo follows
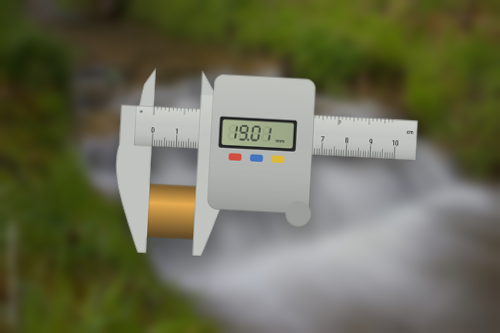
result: 19.01,mm
